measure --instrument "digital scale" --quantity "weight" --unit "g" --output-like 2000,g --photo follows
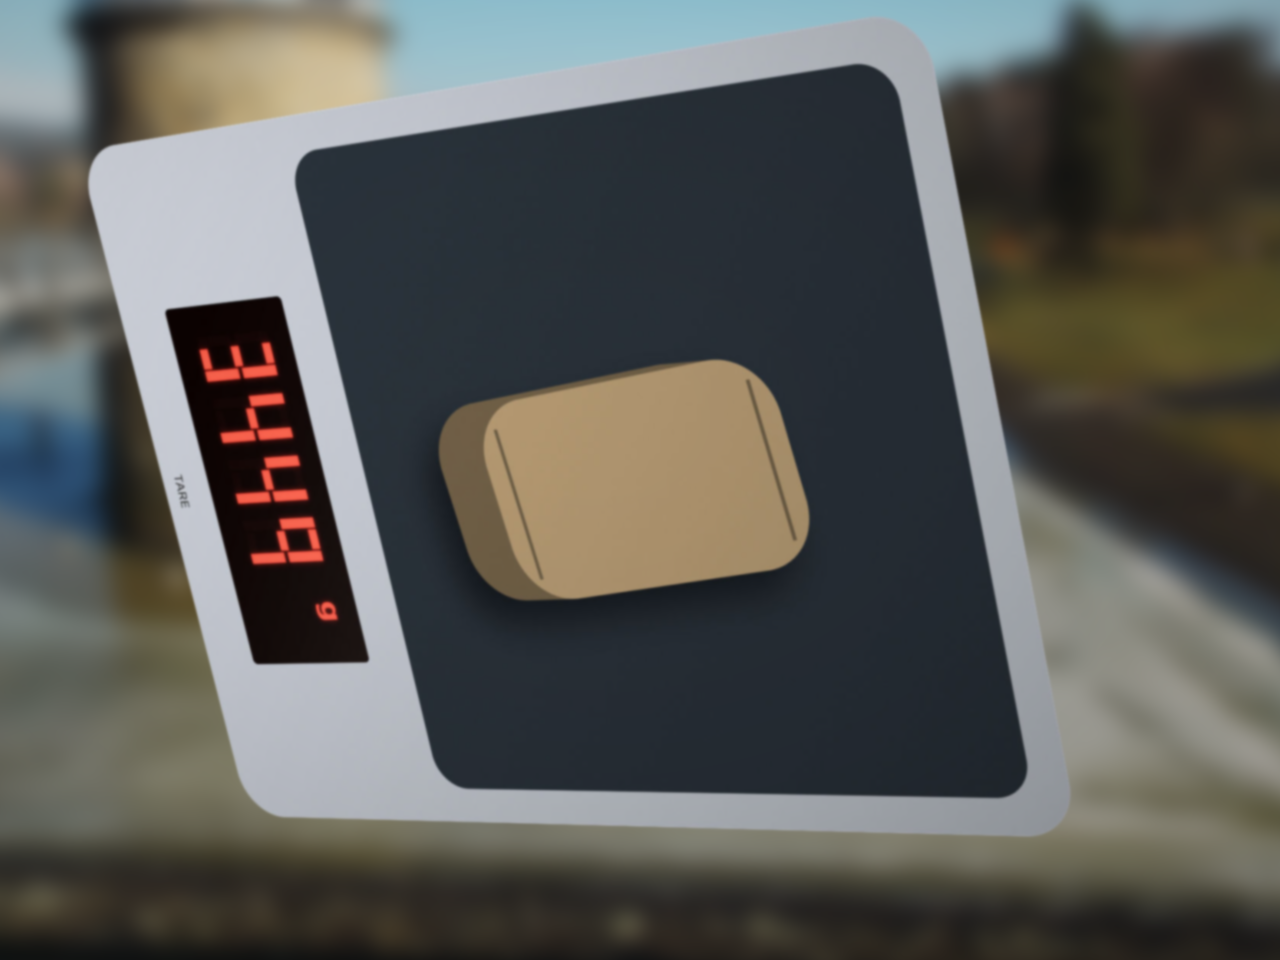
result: 3449,g
